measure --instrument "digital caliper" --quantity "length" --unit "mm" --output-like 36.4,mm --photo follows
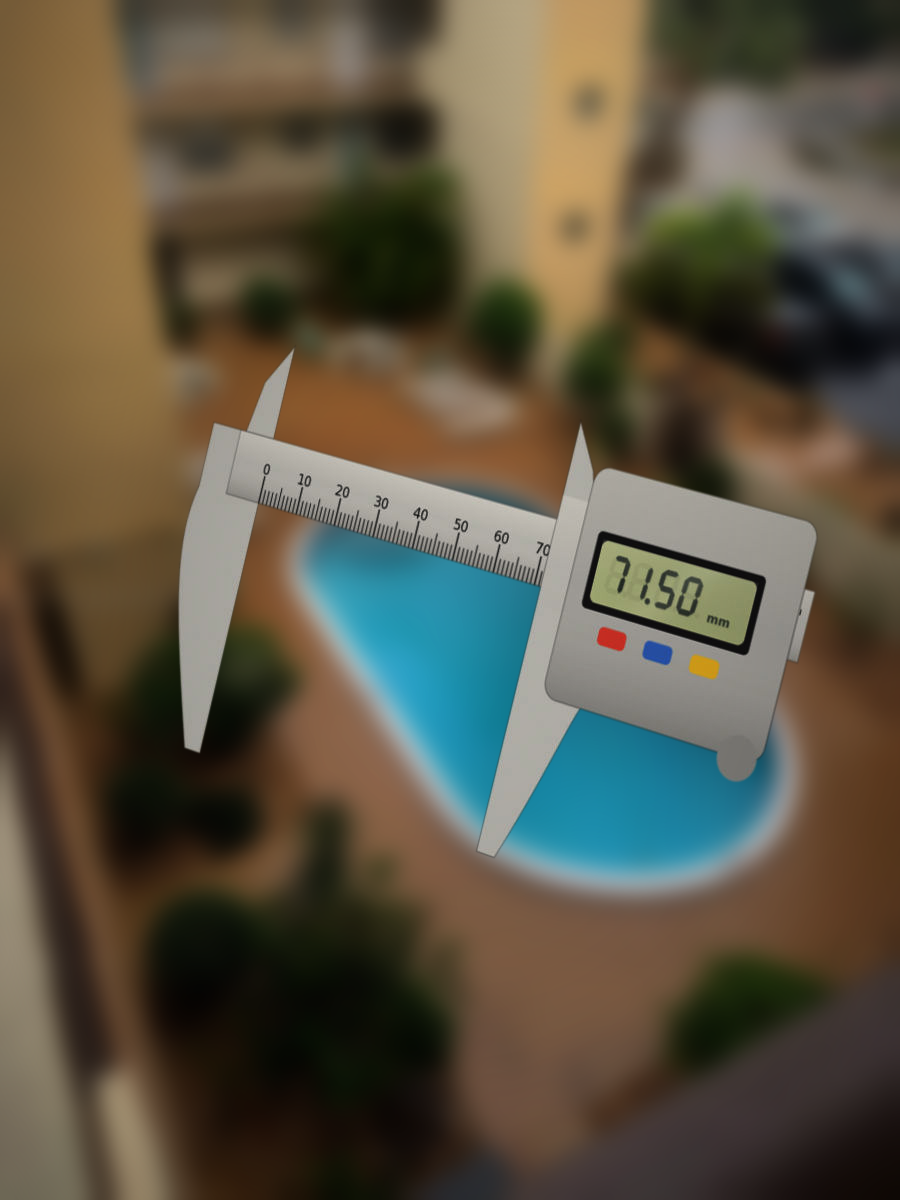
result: 71.50,mm
